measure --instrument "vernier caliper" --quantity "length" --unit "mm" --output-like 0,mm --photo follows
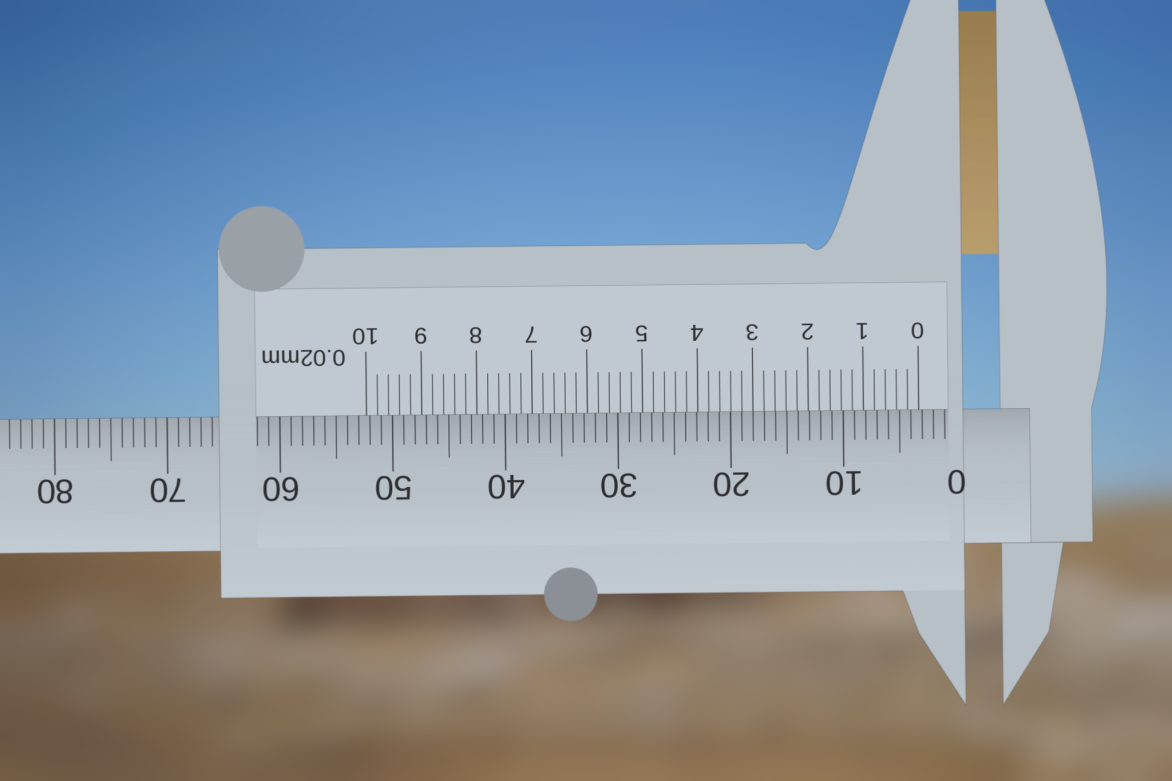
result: 3.3,mm
